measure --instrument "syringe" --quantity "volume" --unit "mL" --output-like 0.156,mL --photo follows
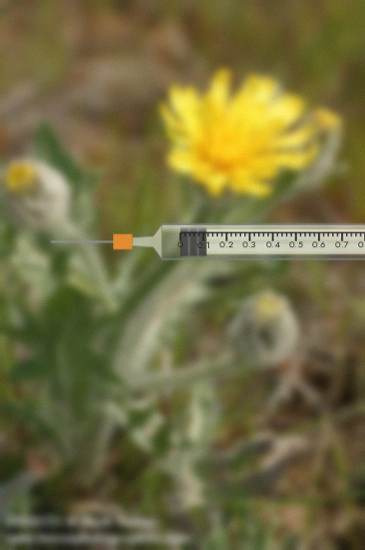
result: 0,mL
